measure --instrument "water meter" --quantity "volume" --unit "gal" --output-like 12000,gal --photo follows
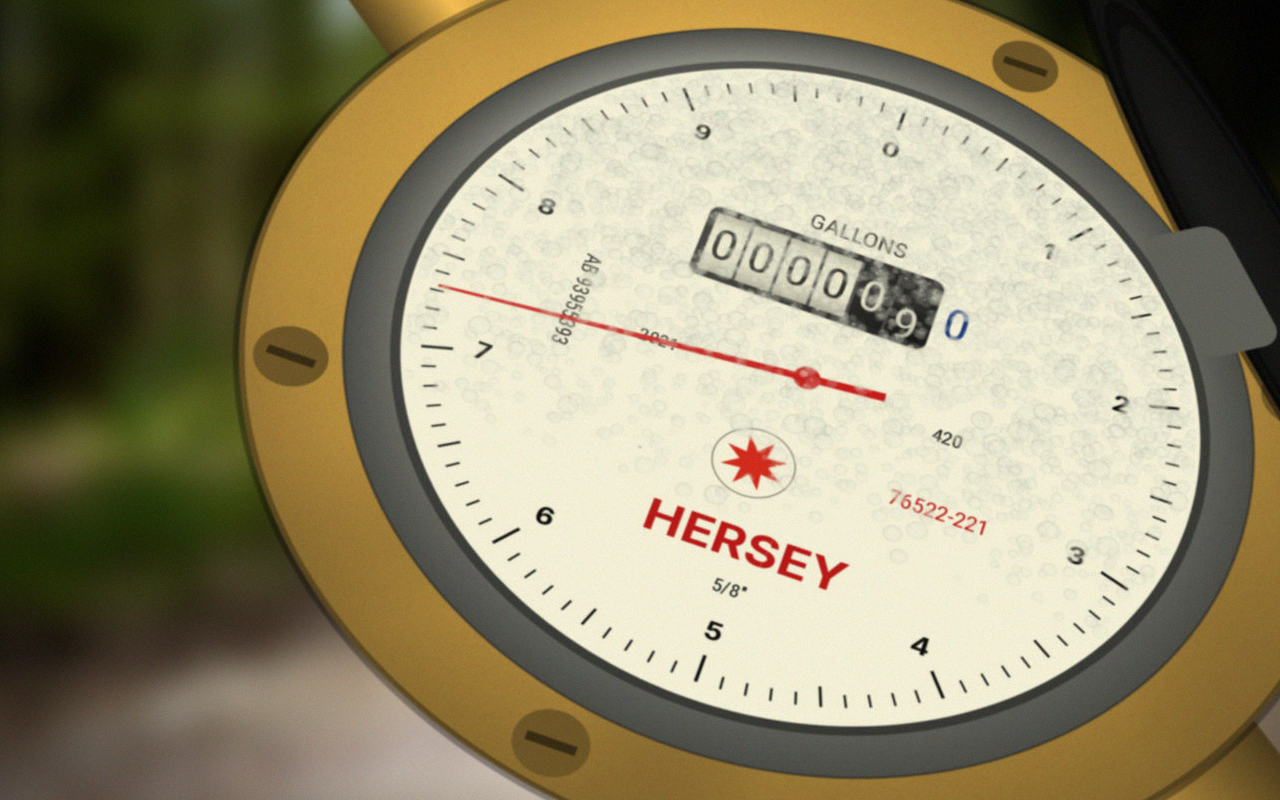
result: 87.3,gal
